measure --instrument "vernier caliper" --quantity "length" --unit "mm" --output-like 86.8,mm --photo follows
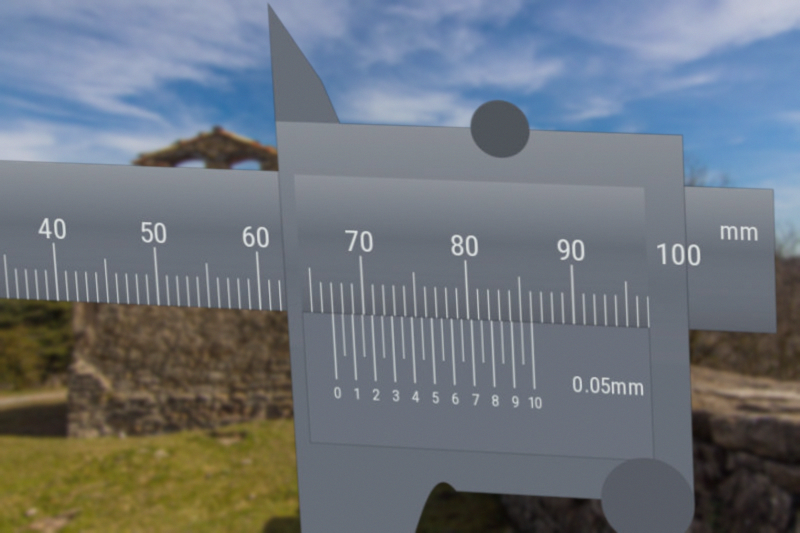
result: 67.0,mm
